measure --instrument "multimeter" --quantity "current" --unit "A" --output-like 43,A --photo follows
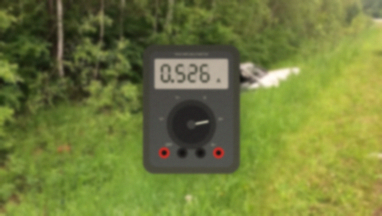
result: 0.526,A
